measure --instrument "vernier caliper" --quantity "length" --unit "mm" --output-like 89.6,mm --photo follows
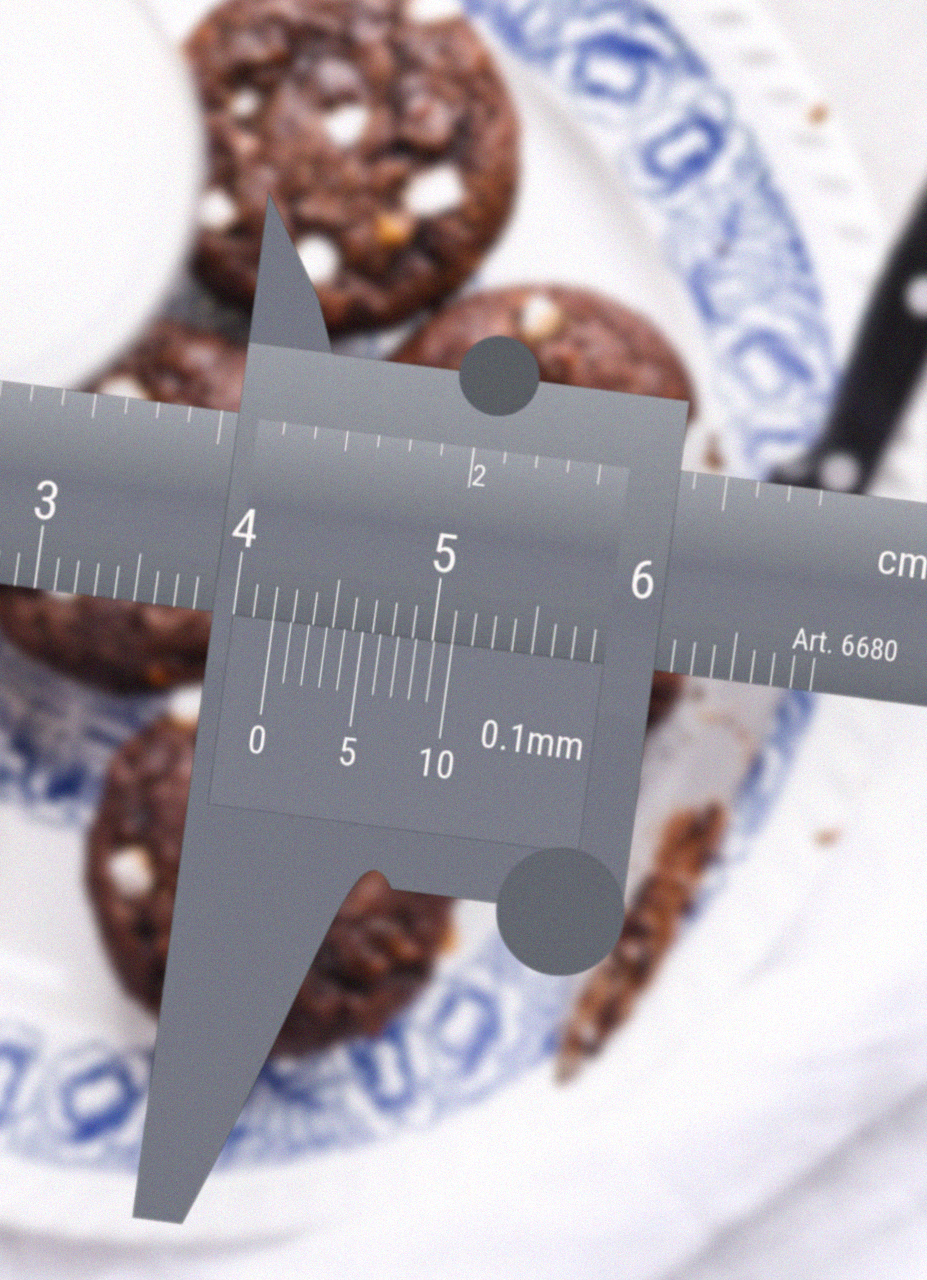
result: 42.0,mm
